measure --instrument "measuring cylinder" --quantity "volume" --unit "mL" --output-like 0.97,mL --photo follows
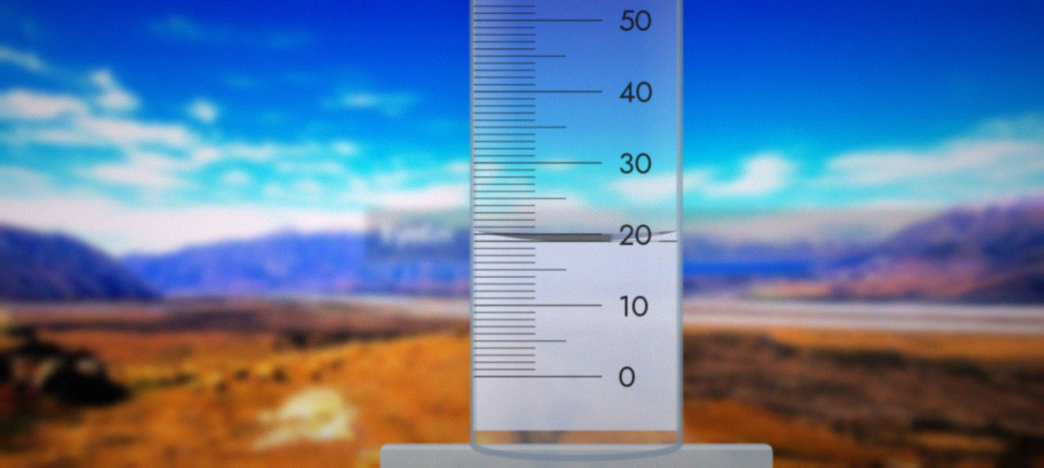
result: 19,mL
